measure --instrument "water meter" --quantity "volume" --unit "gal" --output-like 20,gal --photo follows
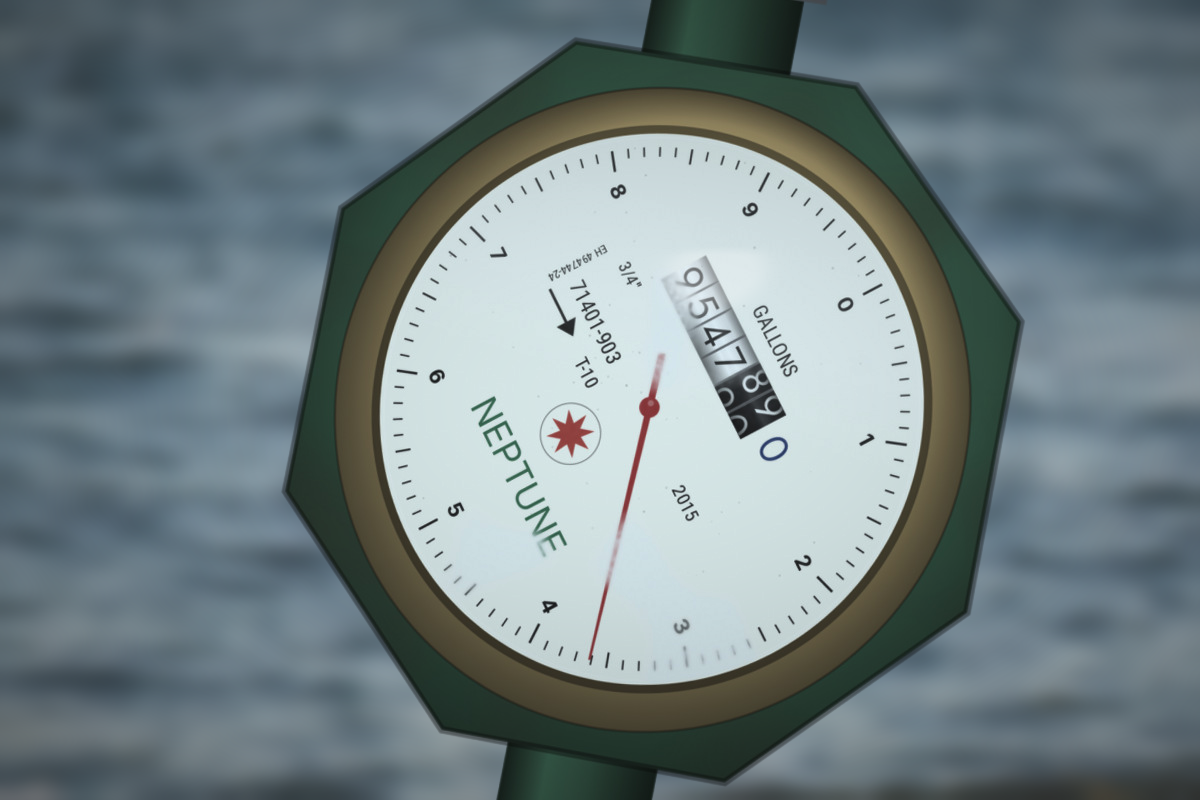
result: 9547893.6,gal
